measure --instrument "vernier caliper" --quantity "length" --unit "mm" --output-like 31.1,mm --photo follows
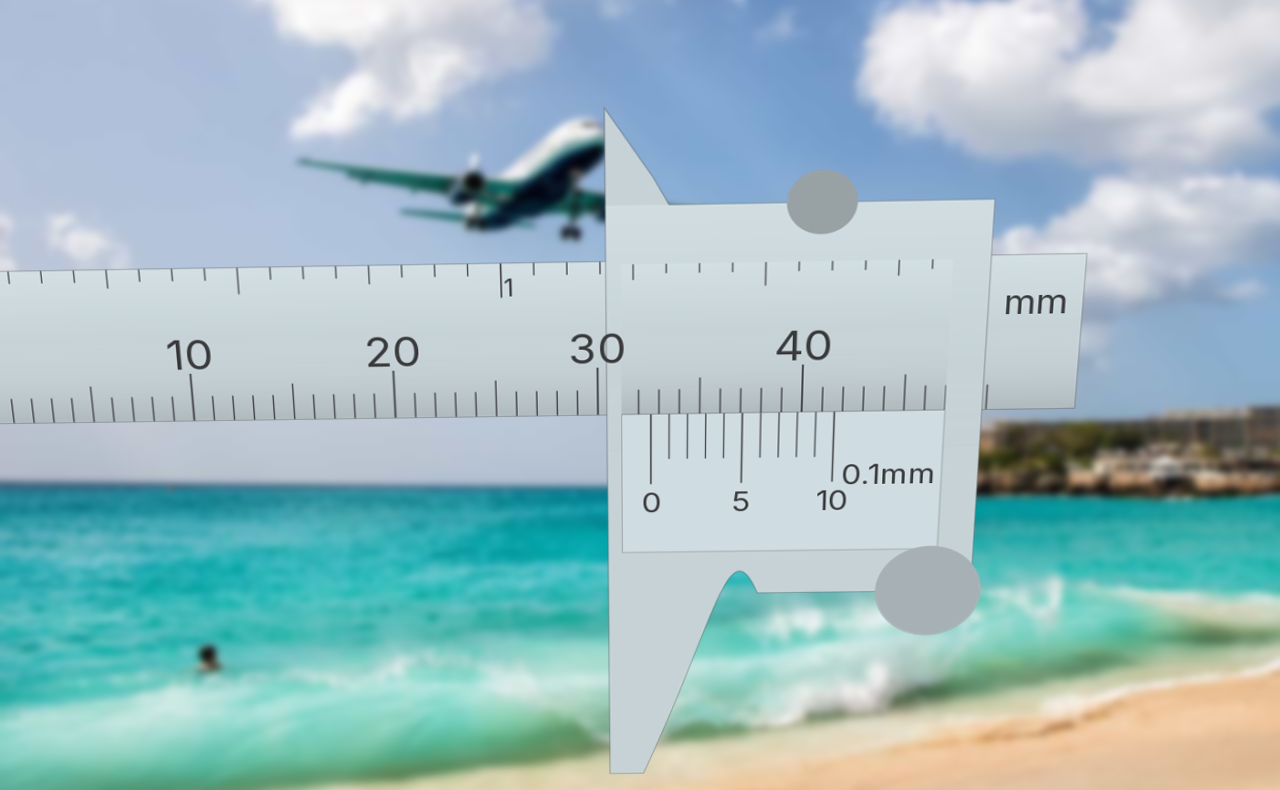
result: 32.6,mm
